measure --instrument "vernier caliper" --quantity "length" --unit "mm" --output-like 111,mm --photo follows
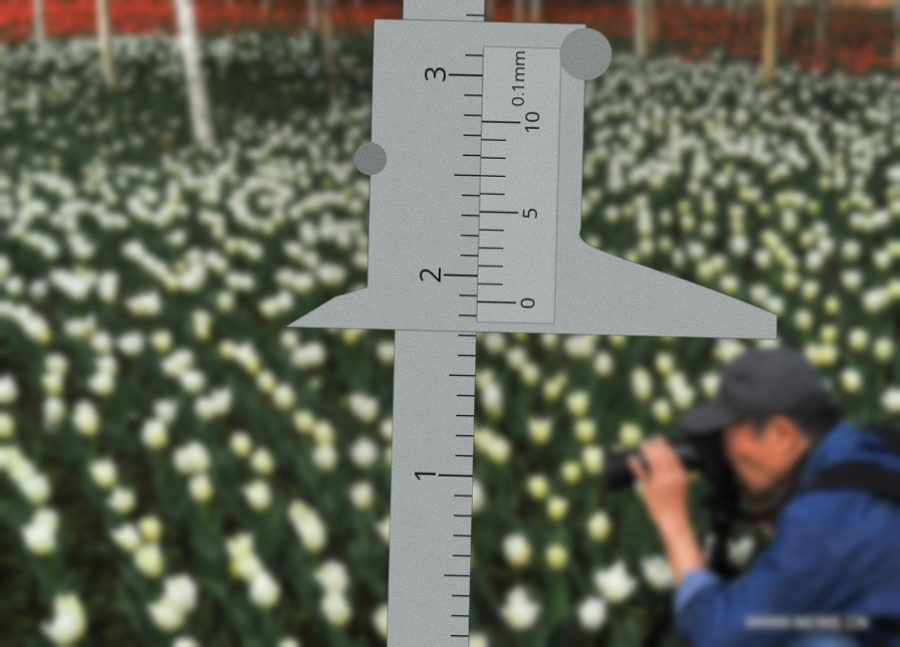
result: 18.7,mm
